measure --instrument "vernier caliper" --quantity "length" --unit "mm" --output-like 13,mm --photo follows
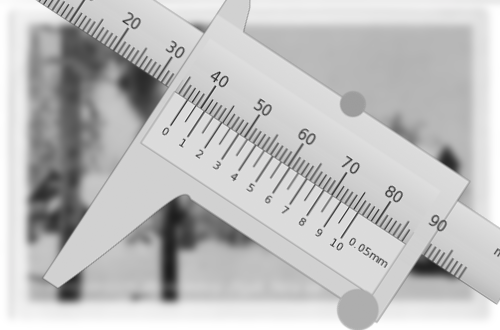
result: 37.0,mm
